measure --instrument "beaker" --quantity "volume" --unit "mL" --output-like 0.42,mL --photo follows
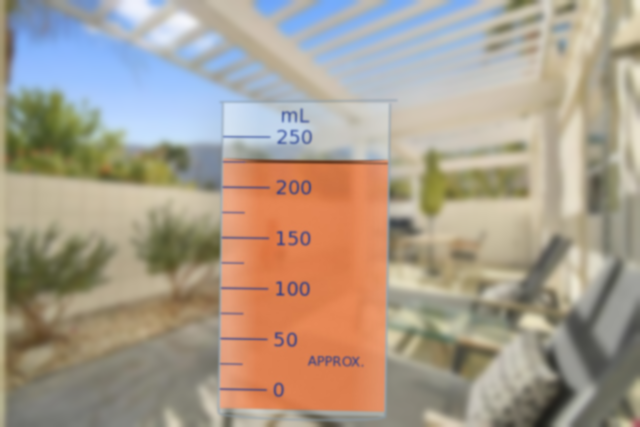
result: 225,mL
